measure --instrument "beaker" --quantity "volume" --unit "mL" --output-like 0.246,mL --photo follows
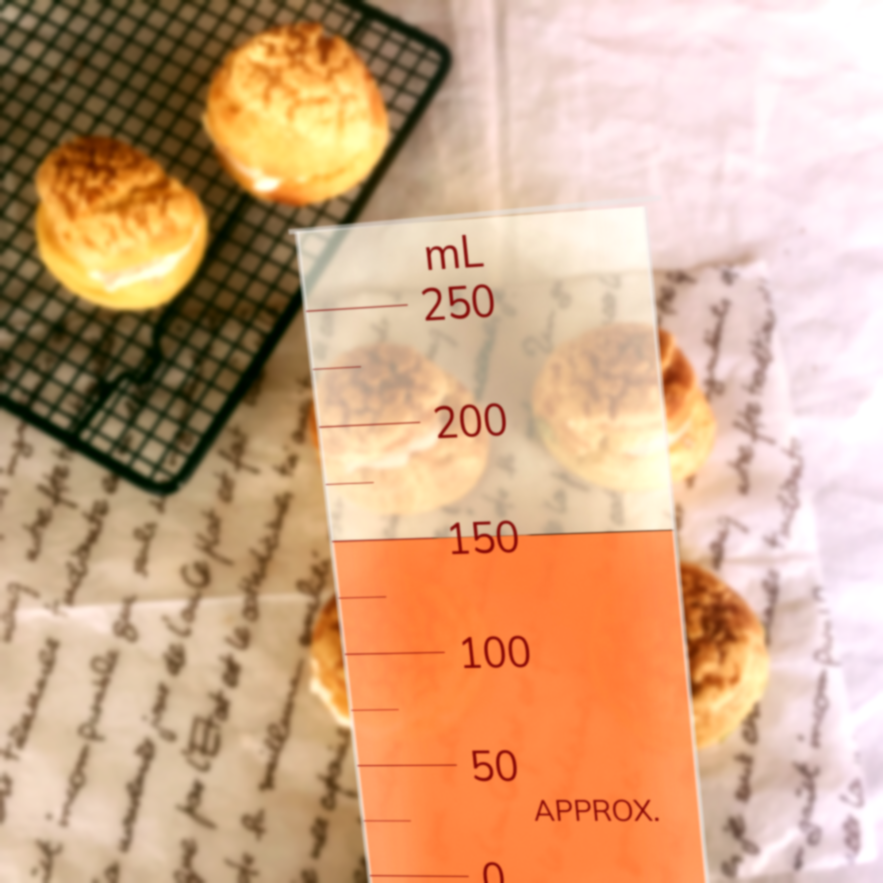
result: 150,mL
